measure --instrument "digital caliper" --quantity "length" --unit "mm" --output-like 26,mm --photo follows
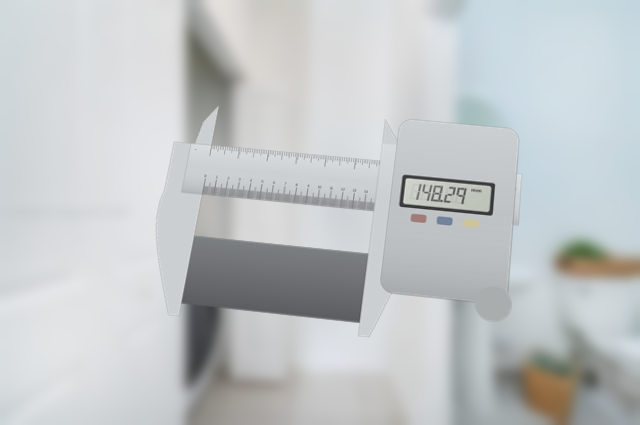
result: 148.29,mm
